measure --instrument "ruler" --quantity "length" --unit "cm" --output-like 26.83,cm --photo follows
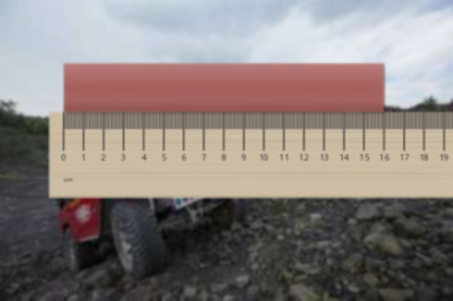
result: 16,cm
